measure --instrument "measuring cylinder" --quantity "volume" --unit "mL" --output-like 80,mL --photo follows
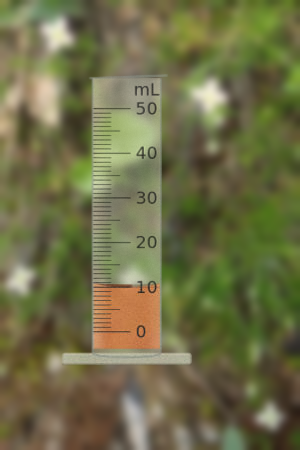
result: 10,mL
